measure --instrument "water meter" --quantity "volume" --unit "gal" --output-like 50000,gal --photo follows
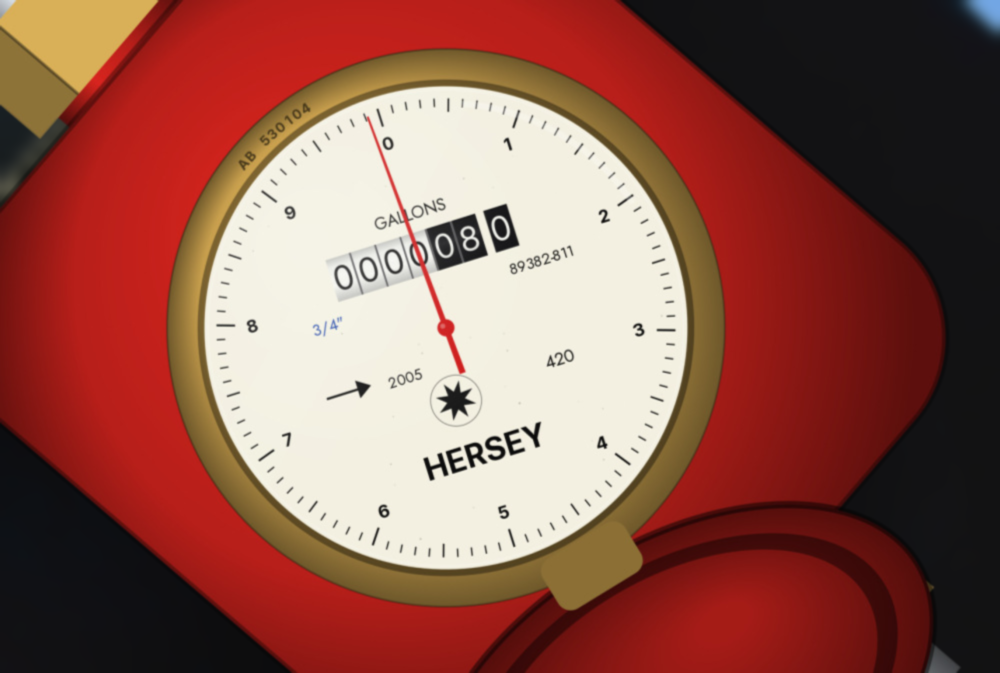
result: 79.9,gal
